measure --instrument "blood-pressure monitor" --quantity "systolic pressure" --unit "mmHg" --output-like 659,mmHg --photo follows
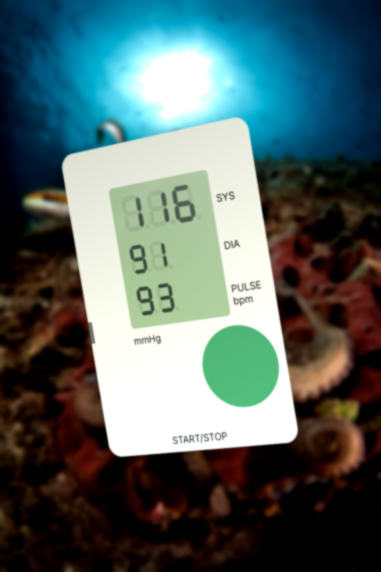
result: 116,mmHg
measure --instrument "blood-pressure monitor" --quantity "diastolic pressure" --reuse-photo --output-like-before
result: 91,mmHg
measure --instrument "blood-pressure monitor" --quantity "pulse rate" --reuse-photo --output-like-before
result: 93,bpm
